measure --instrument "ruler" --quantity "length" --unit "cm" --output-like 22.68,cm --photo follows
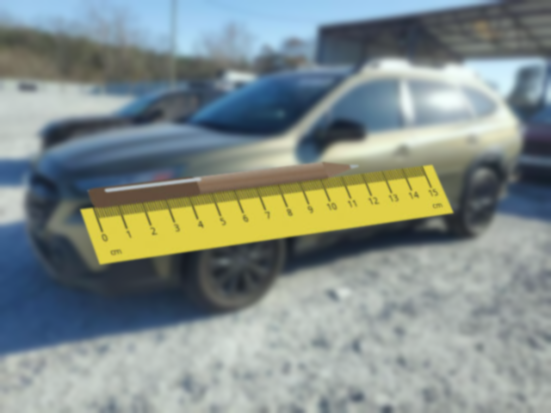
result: 12,cm
